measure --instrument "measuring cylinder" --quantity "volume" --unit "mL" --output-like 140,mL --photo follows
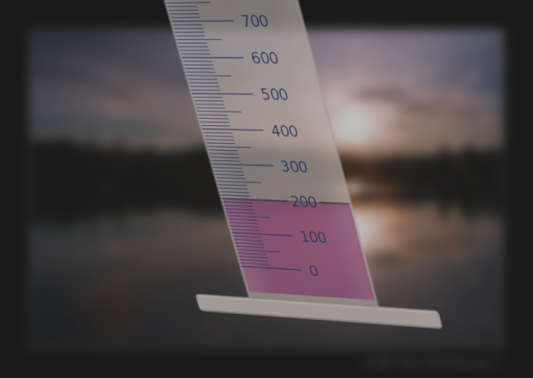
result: 200,mL
